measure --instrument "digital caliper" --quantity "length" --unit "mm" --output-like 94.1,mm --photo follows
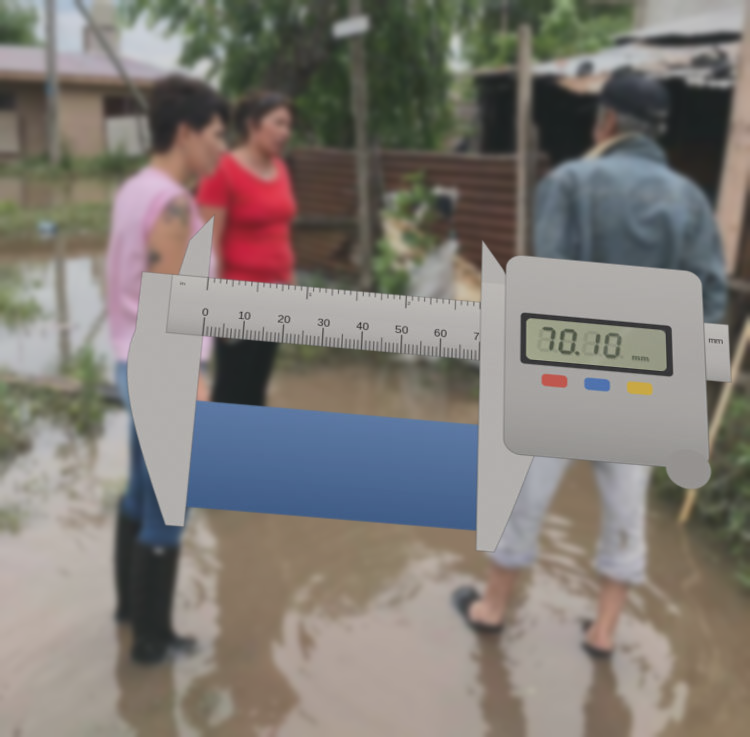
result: 70.10,mm
